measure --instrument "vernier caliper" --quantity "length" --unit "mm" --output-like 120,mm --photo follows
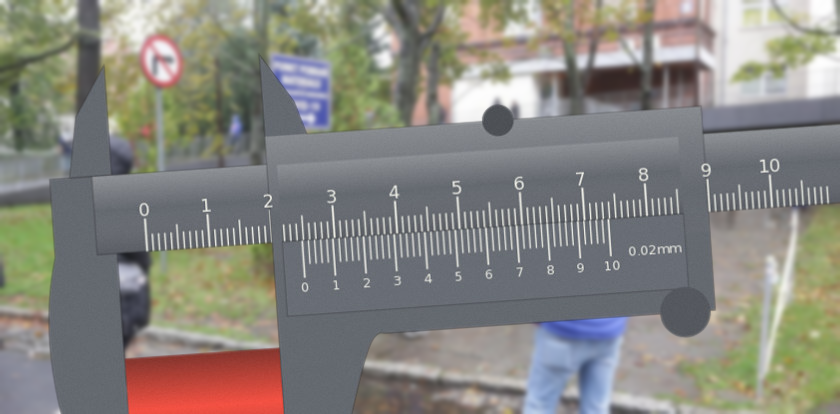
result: 24.8,mm
